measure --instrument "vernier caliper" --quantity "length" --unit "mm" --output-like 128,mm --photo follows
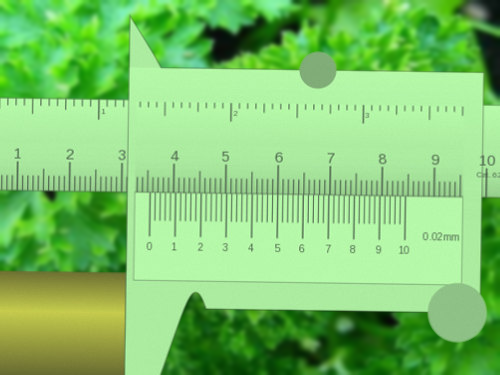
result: 35.5,mm
